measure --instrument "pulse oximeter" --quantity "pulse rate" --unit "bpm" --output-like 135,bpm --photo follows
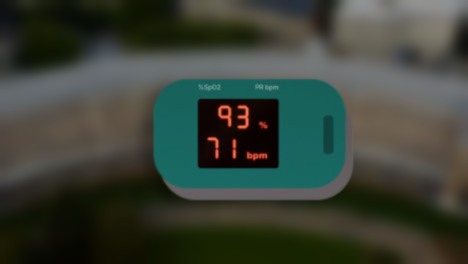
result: 71,bpm
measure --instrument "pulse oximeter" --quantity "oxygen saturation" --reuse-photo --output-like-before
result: 93,%
